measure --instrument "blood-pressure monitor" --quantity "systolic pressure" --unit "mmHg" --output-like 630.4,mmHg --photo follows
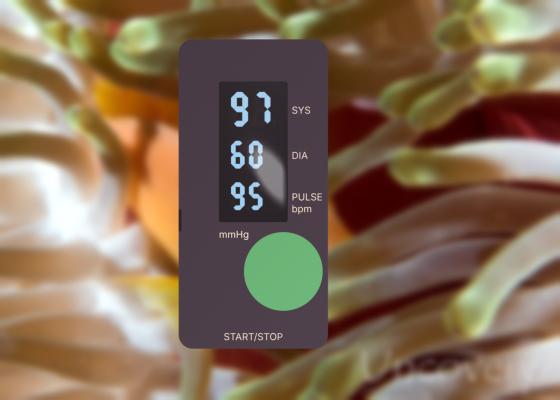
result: 97,mmHg
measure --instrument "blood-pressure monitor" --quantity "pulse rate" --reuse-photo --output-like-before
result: 95,bpm
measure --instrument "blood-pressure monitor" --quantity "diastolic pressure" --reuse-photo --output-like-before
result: 60,mmHg
